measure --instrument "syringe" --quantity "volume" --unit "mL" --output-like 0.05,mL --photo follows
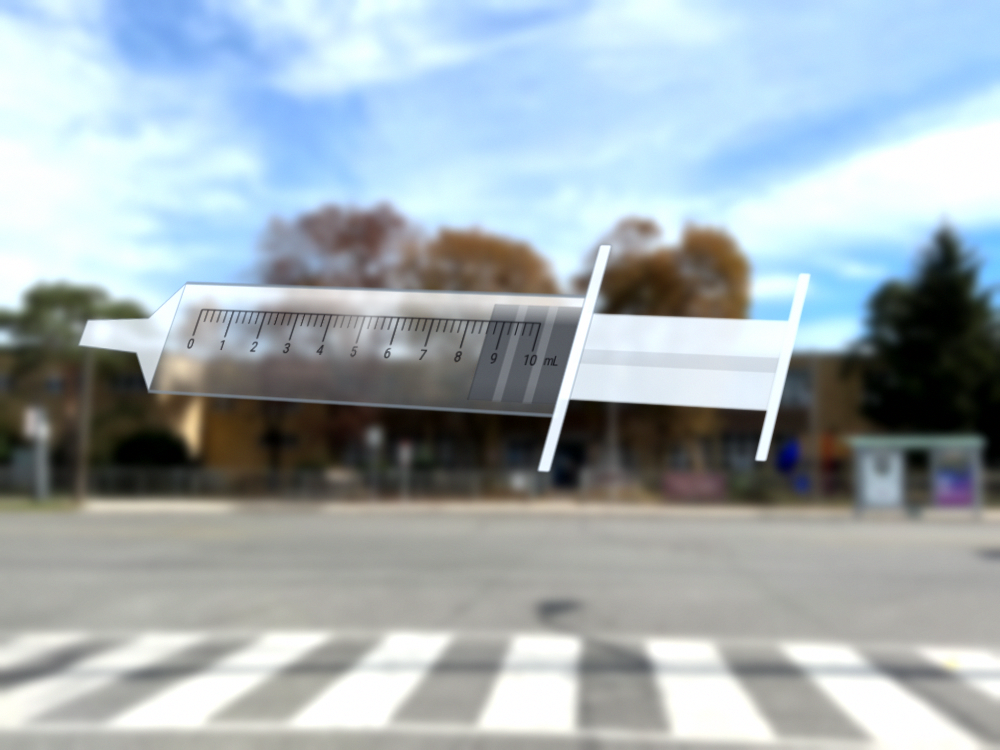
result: 8.6,mL
